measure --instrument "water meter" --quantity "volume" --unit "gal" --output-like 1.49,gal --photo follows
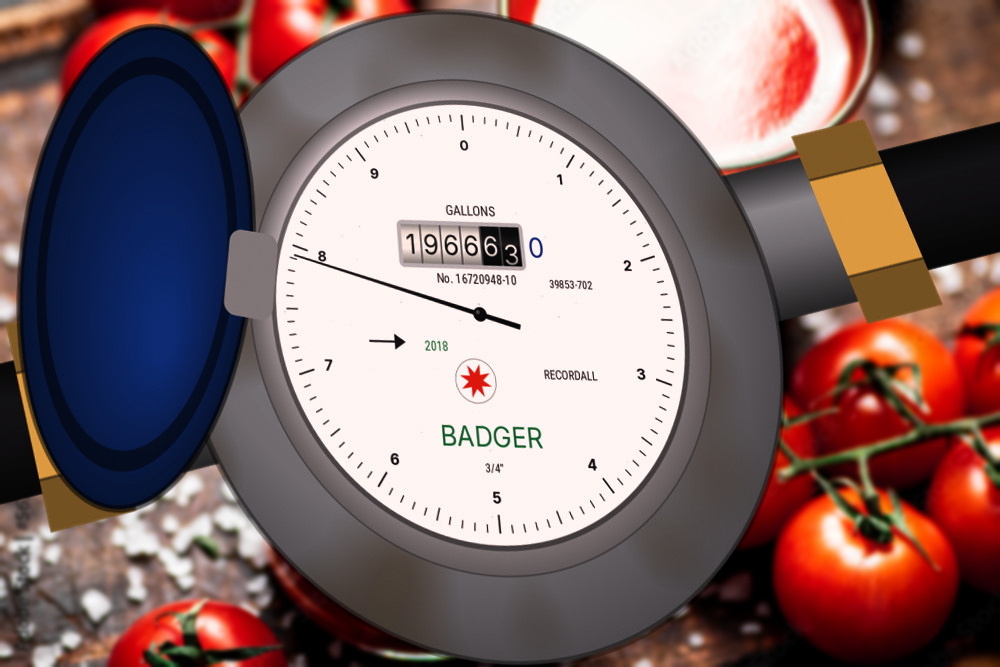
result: 1966627.9,gal
